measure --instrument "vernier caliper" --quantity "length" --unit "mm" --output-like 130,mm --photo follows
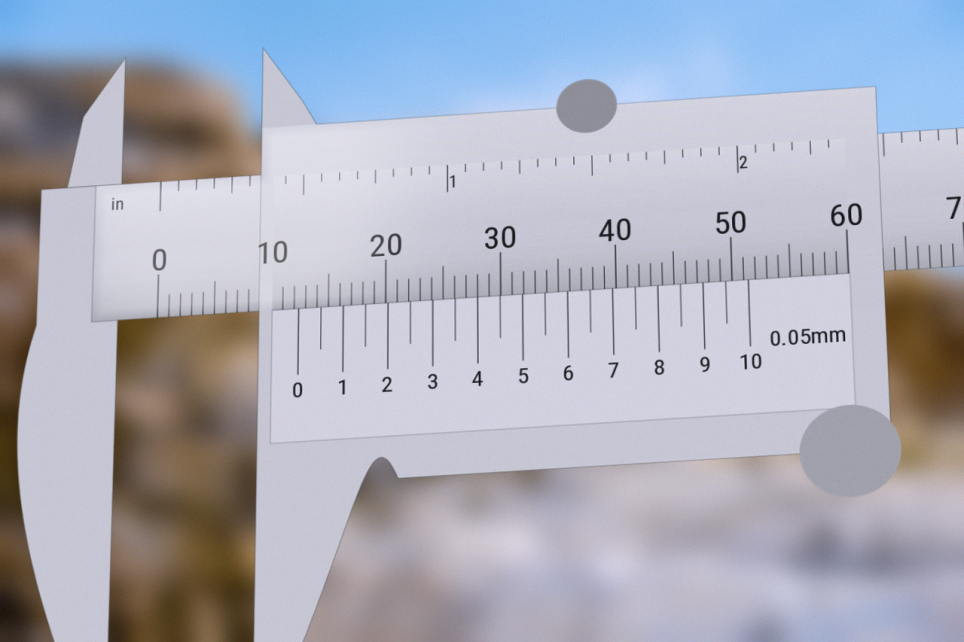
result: 12.4,mm
